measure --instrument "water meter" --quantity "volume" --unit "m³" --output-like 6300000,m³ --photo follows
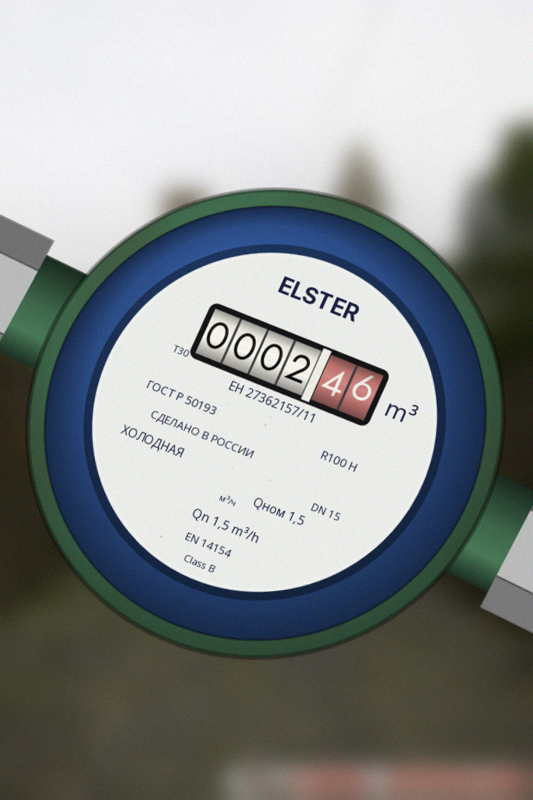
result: 2.46,m³
